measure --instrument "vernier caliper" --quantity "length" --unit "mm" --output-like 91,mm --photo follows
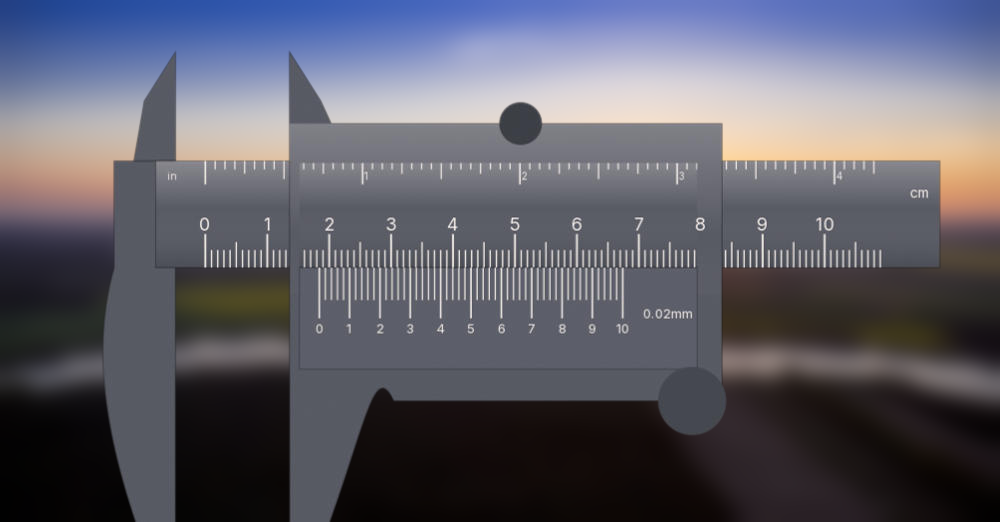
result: 18.4,mm
